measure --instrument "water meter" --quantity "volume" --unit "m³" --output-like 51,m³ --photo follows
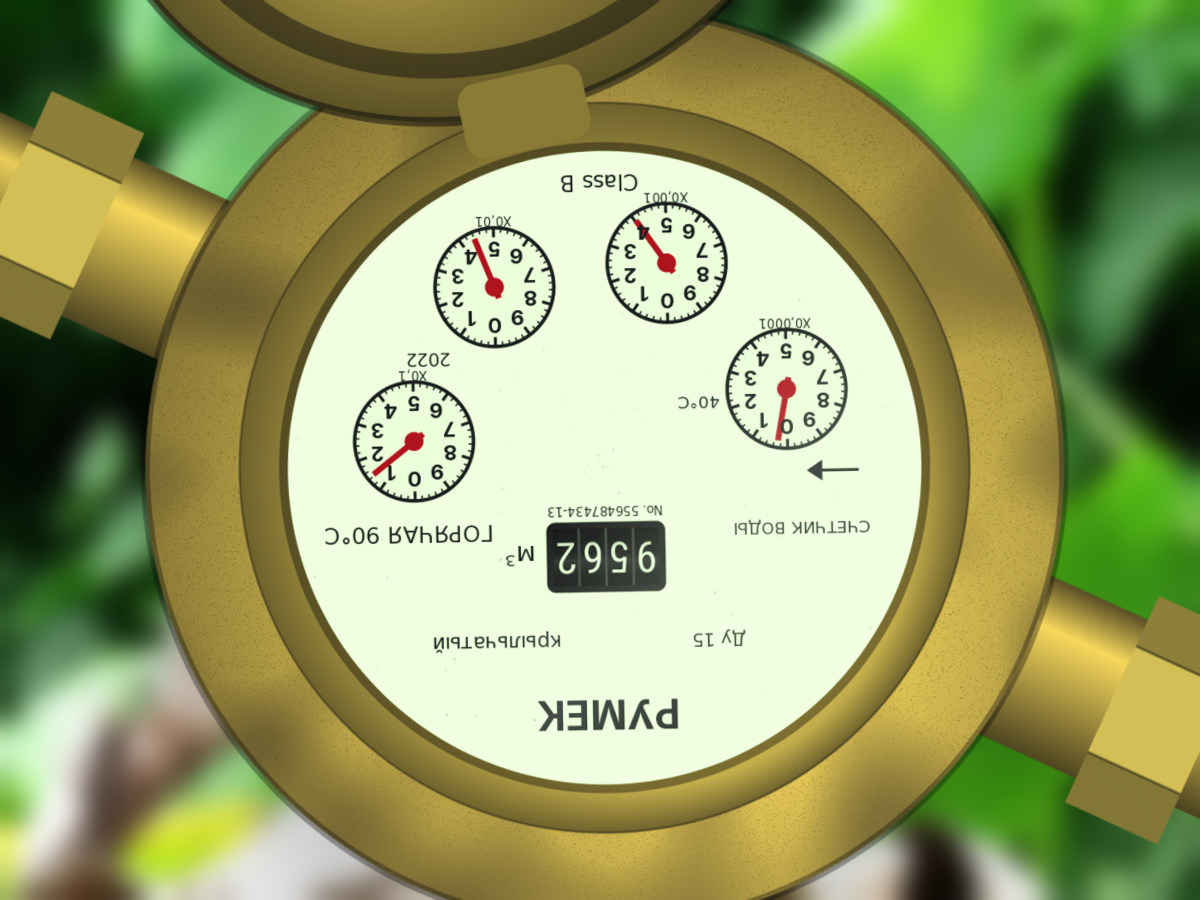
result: 9562.1440,m³
